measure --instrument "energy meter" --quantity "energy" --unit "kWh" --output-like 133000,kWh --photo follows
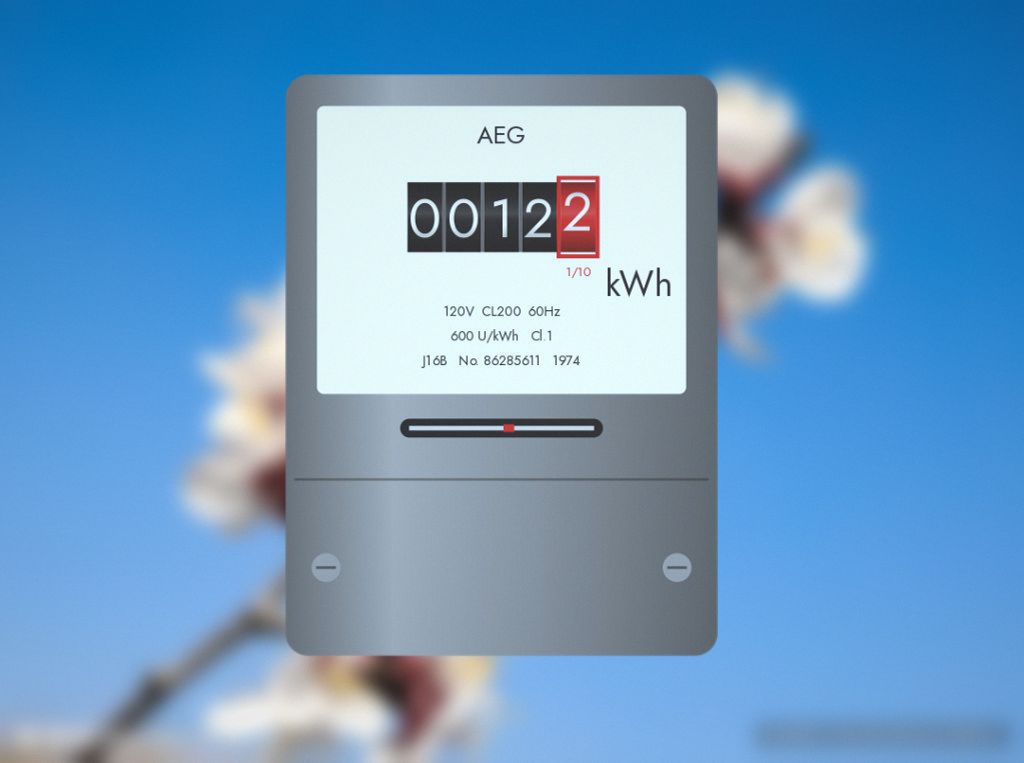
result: 12.2,kWh
